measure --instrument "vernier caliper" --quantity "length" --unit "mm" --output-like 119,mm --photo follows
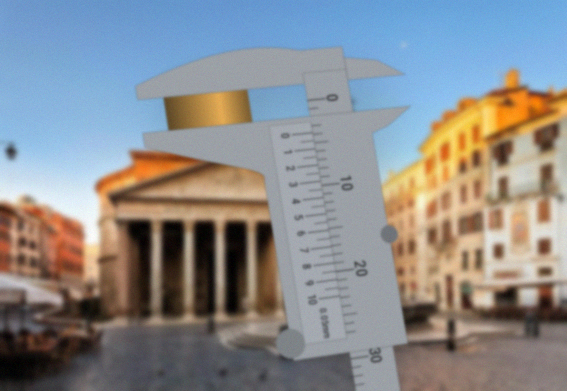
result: 3.8,mm
